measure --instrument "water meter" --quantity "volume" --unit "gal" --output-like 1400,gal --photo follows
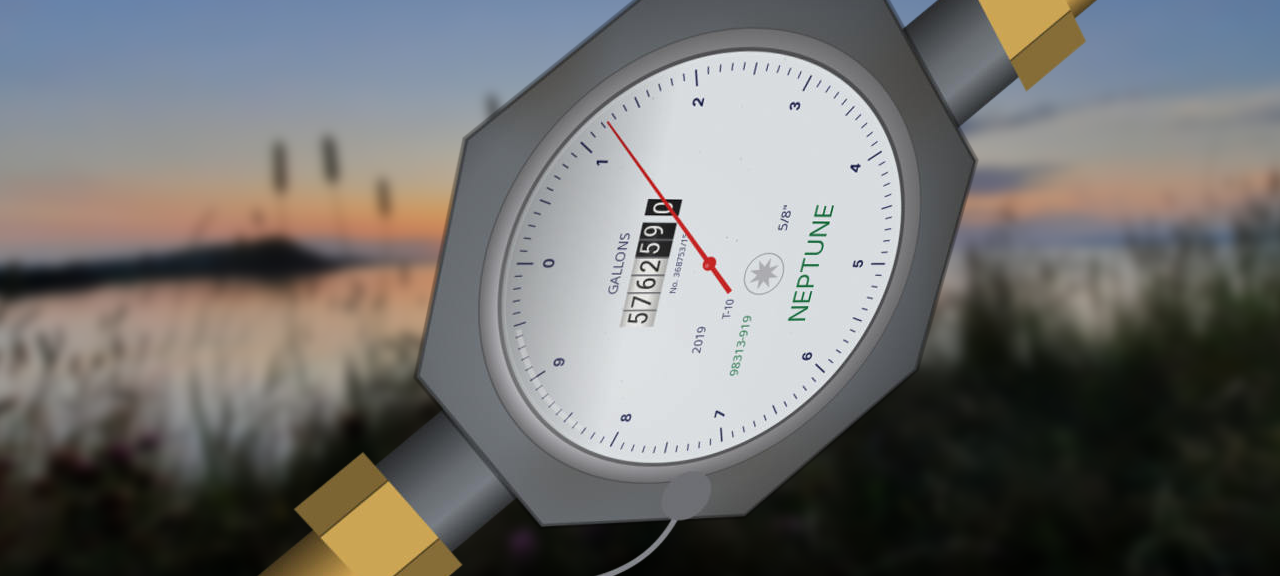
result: 5762591.2,gal
